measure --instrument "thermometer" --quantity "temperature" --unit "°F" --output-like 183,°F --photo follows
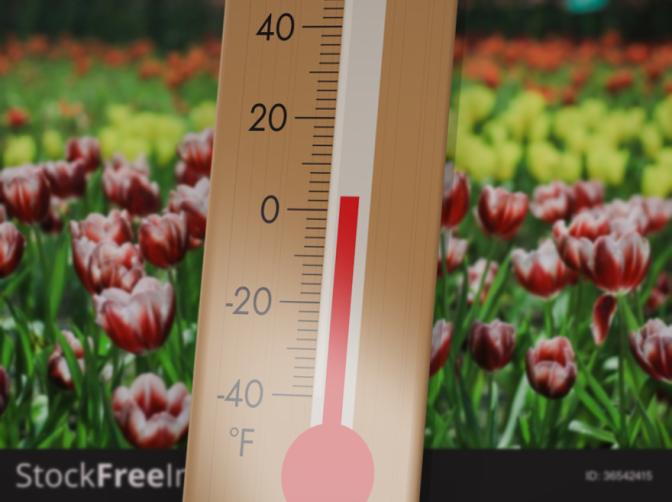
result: 3,°F
